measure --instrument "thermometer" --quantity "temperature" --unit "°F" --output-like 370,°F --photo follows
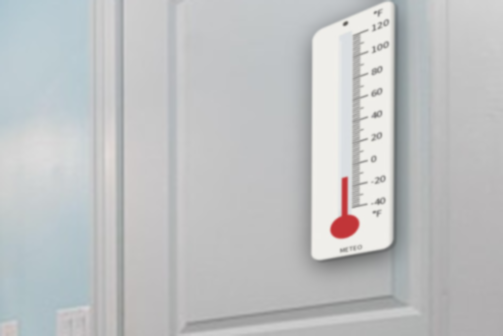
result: -10,°F
